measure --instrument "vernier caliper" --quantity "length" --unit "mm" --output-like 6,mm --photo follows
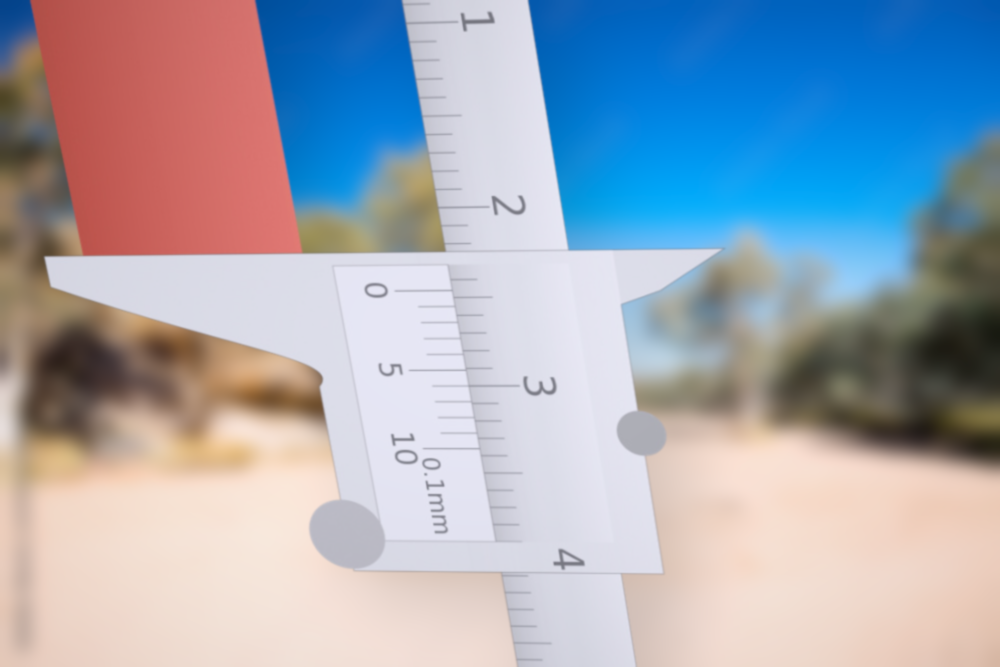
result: 24.6,mm
